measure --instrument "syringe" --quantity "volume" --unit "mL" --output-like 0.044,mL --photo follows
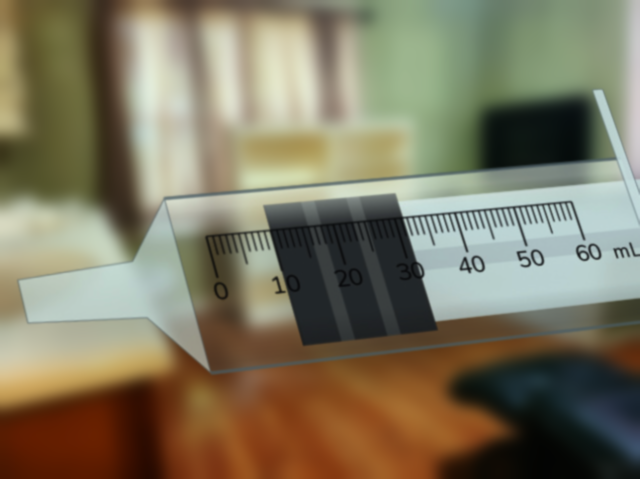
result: 10,mL
